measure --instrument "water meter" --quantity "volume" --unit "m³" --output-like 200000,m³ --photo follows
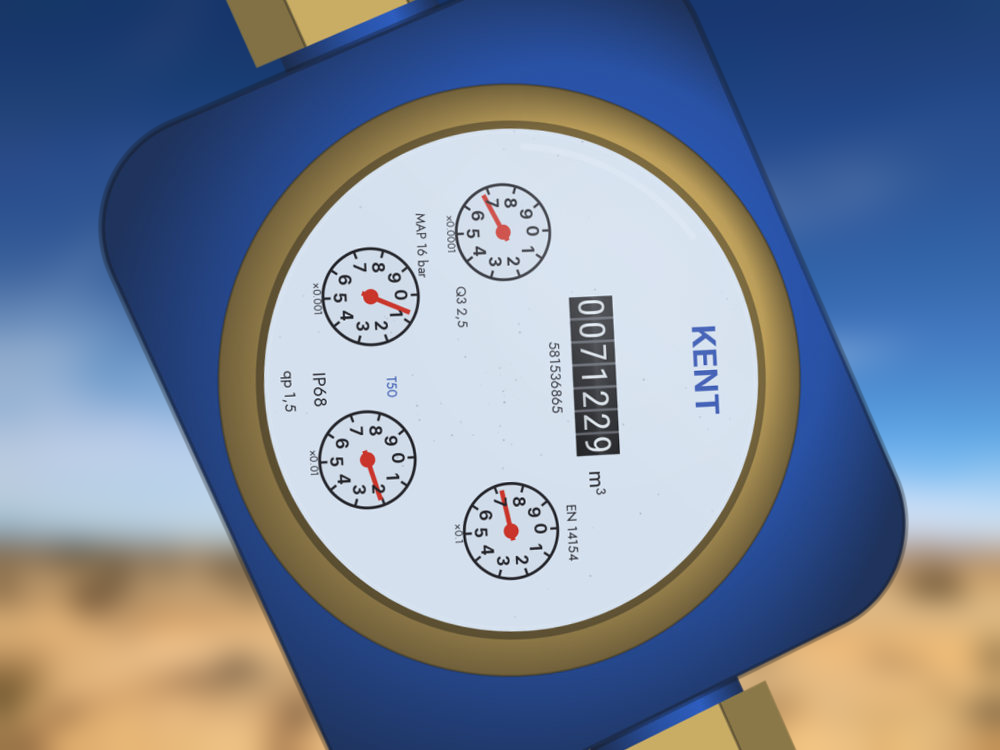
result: 71229.7206,m³
